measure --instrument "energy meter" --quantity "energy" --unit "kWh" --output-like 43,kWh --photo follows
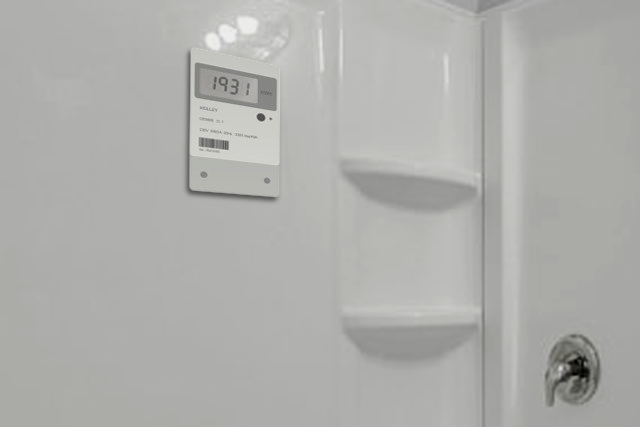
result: 1931,kWh
